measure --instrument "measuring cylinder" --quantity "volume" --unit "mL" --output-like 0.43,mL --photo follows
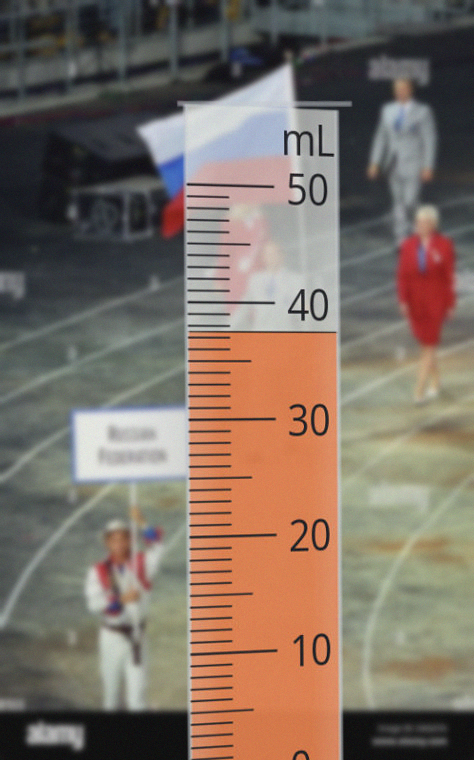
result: 37.5,mL
